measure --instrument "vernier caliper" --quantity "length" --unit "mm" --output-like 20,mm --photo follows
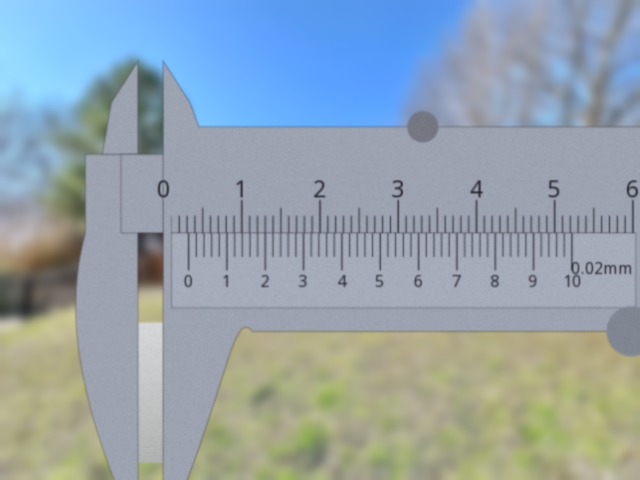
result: 3.2,mm
